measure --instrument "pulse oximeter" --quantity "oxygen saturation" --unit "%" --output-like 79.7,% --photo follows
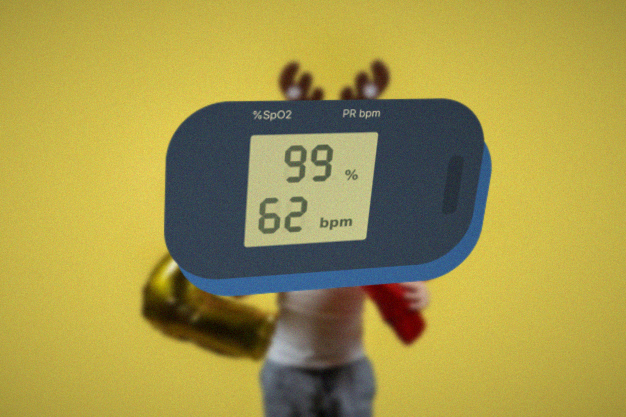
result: 99,%
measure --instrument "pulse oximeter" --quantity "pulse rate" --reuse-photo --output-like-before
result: 62,bpm
